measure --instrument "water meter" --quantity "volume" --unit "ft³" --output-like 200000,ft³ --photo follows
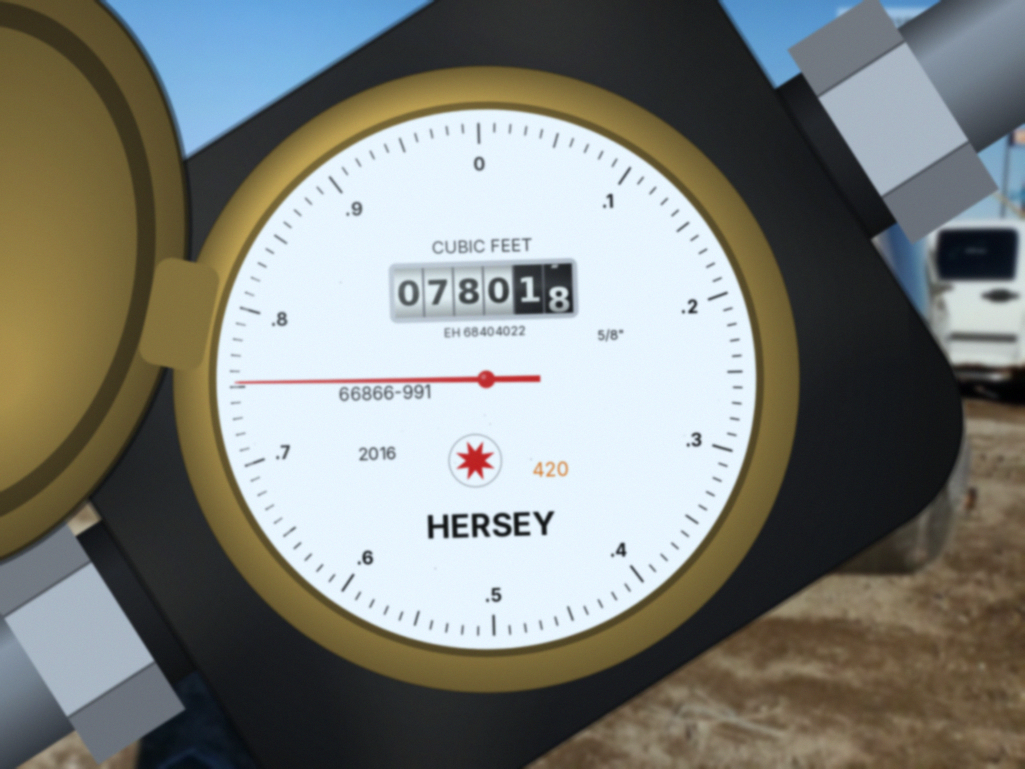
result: 78017.75,ft³
